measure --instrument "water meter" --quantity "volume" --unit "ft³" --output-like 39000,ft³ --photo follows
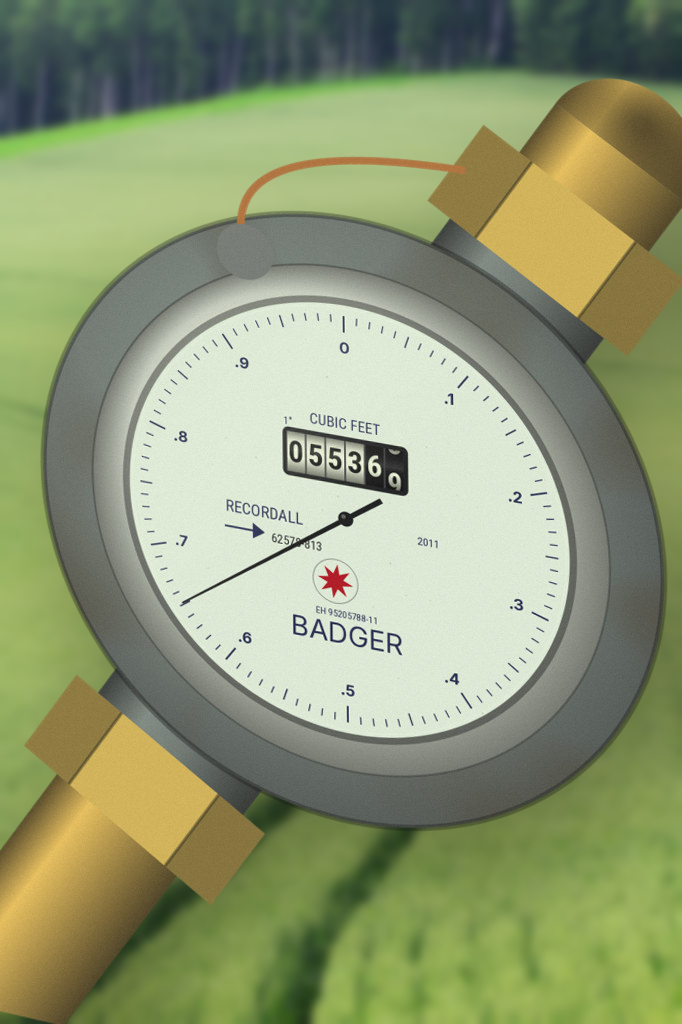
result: 55368.65,ft³
